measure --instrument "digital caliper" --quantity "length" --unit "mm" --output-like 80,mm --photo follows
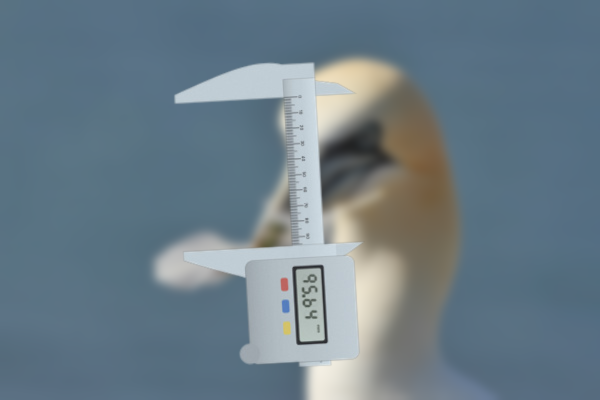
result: 95.64,mm
